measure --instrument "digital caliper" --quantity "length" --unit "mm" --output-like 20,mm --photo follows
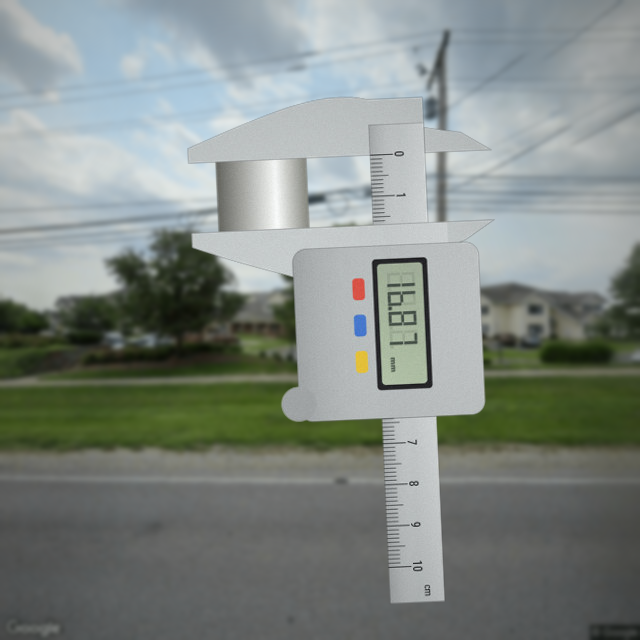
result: 16.87,mm
